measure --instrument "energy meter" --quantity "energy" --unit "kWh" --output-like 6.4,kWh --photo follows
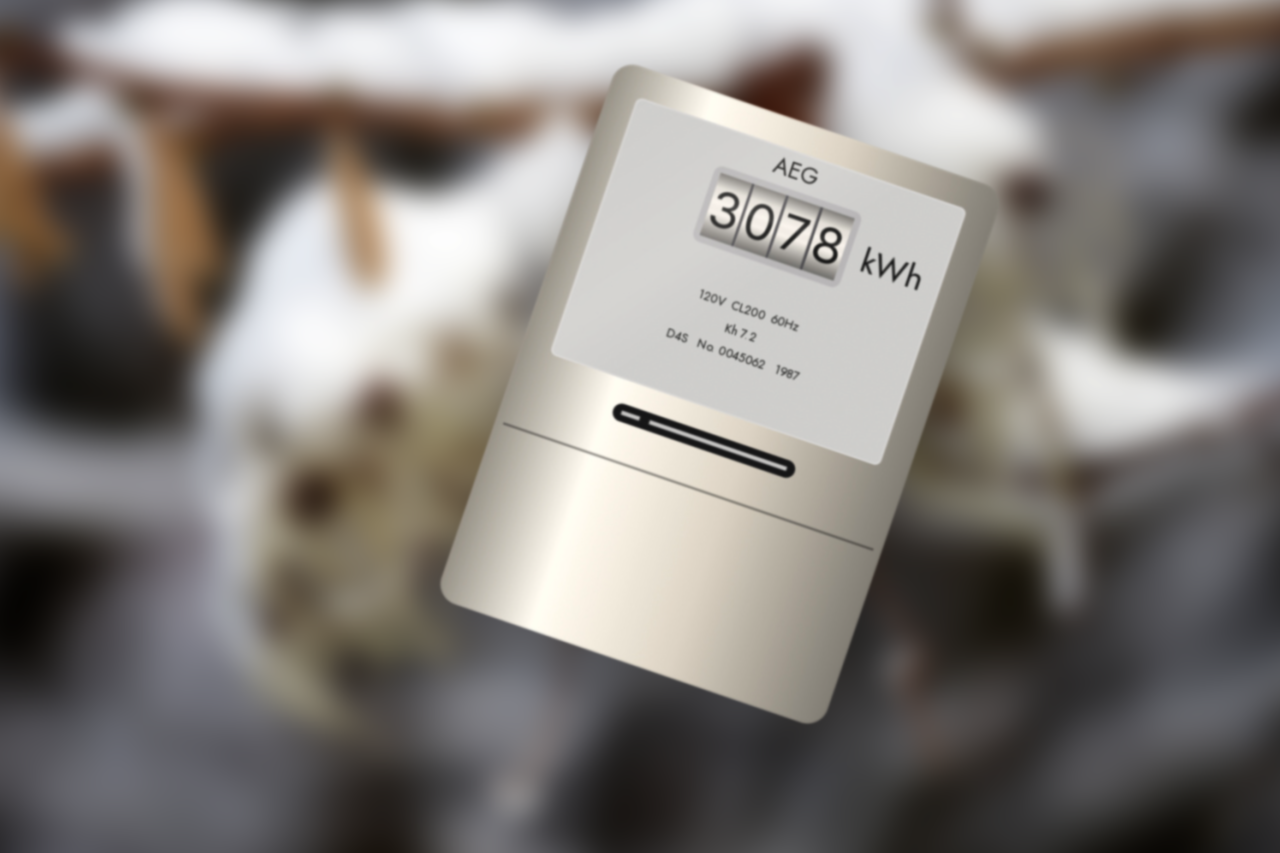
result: 3078,kWh
